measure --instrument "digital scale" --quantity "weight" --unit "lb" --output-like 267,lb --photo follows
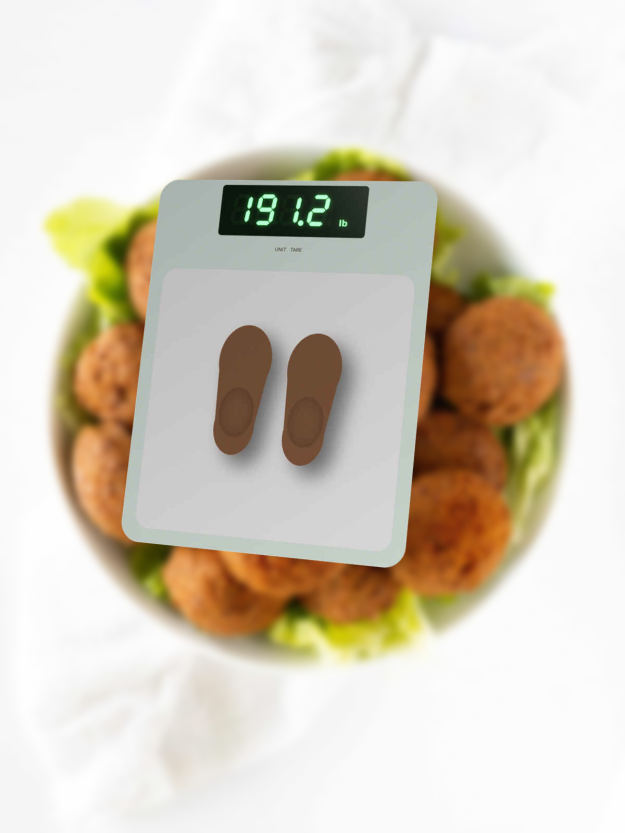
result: 191.2,lb
